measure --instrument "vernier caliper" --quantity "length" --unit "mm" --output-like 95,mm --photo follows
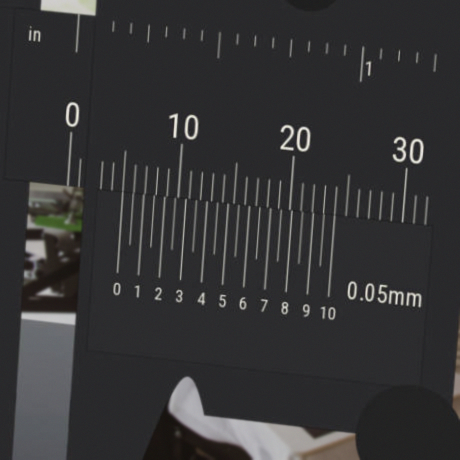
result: 5.0,mm
